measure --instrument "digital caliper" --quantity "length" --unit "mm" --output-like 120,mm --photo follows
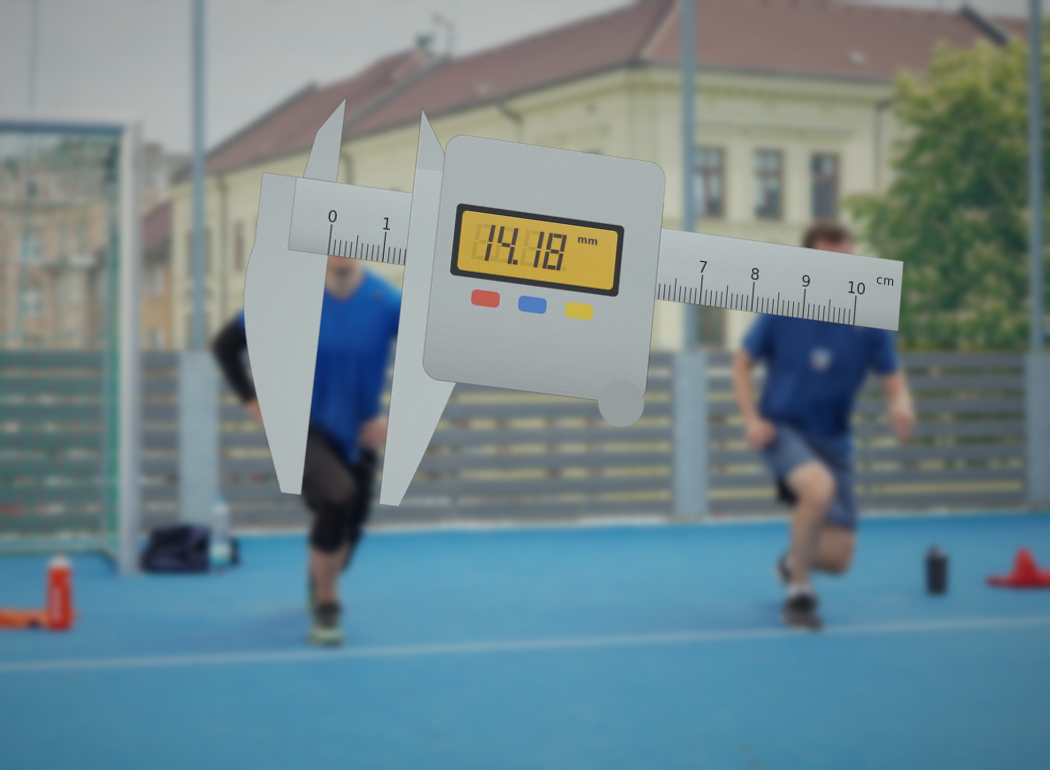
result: 14.18,mm
